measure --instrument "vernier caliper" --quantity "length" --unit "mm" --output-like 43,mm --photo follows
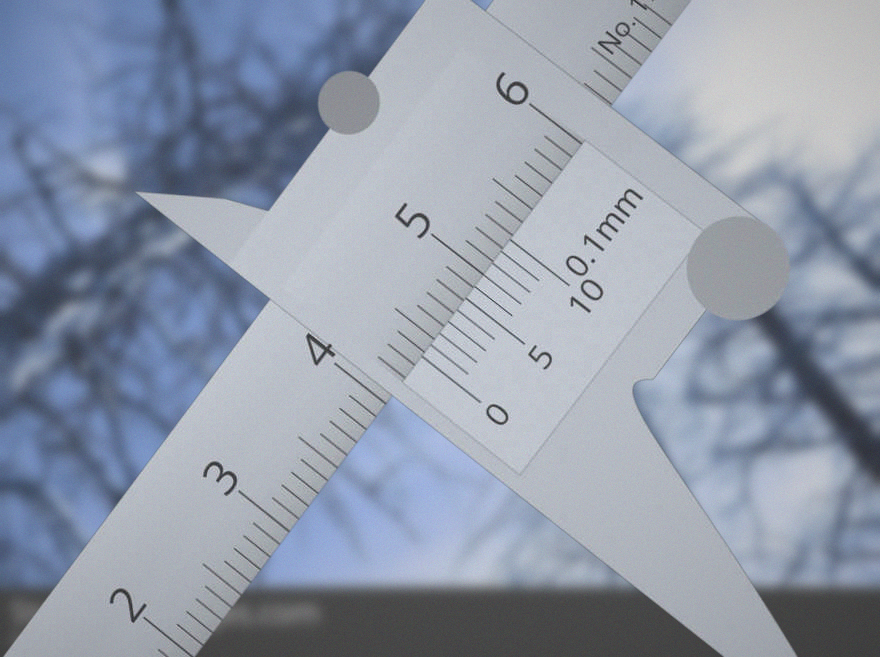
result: 43.7,mm
